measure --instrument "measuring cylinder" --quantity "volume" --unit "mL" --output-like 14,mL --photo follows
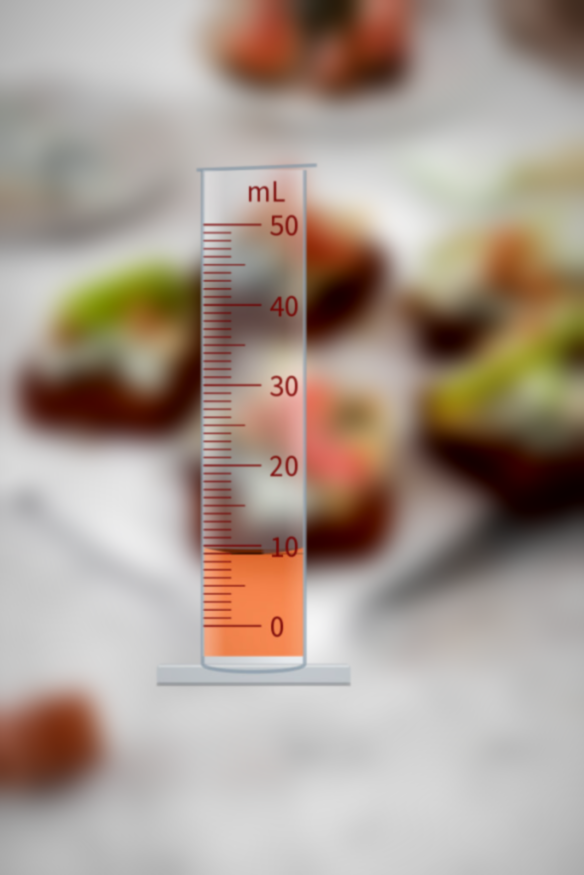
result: 9,mL
